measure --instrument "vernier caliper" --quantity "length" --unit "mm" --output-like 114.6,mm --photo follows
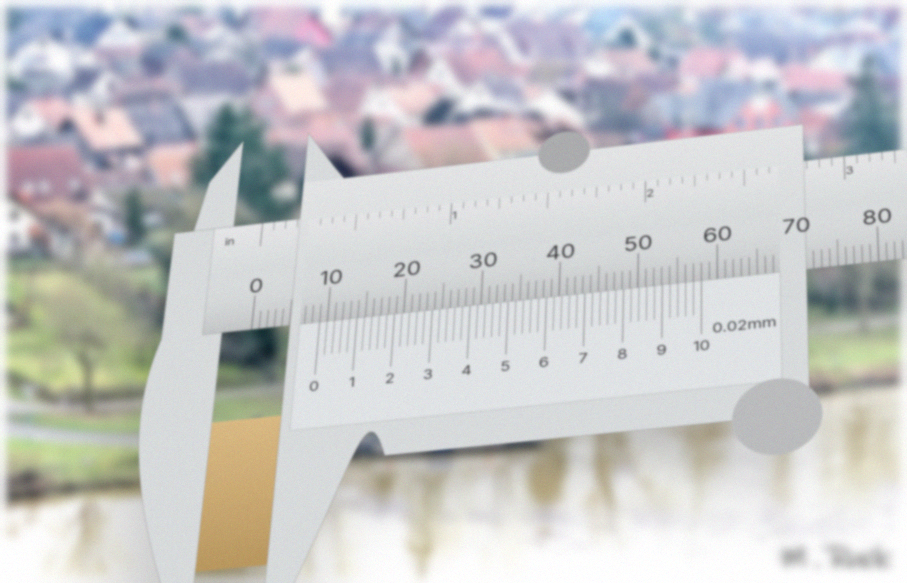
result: 9.0,mm
